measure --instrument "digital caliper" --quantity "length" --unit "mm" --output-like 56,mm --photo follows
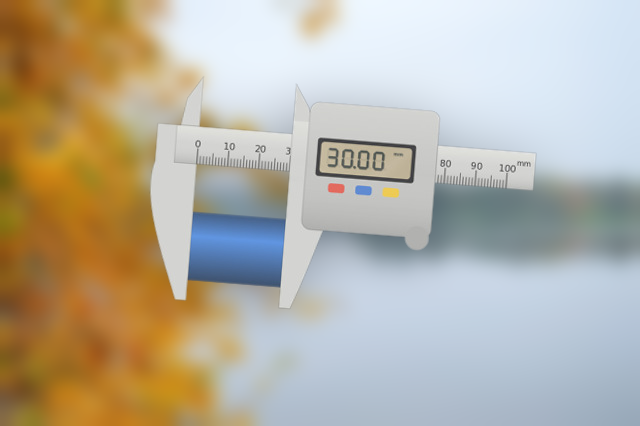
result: 30.00,mm
